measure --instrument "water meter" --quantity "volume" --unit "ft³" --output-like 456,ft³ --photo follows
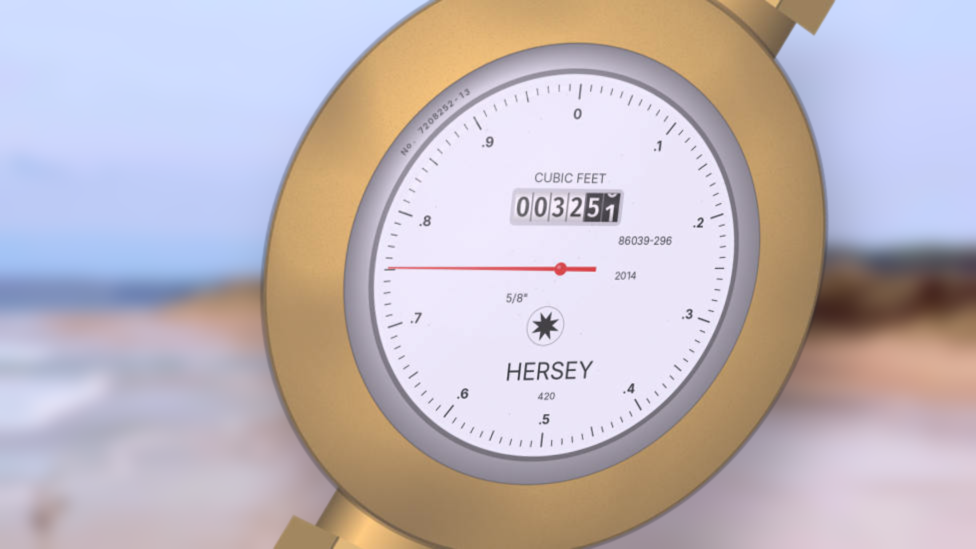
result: 3250.75,ft³
